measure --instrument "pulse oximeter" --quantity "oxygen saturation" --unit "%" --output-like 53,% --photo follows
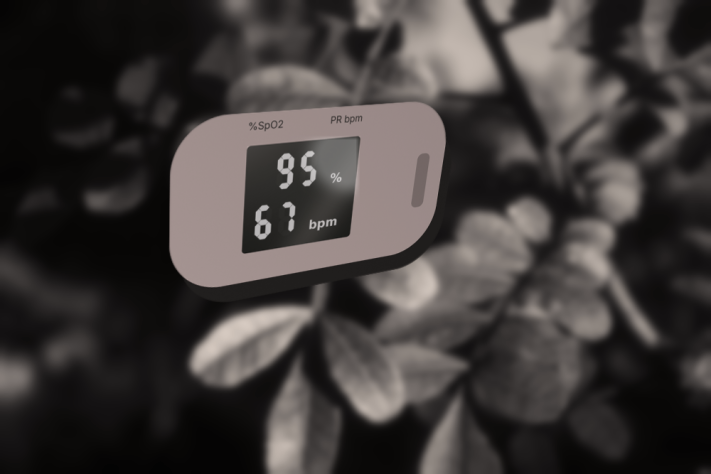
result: 95,%
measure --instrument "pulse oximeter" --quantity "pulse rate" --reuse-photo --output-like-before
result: 67,bpm
